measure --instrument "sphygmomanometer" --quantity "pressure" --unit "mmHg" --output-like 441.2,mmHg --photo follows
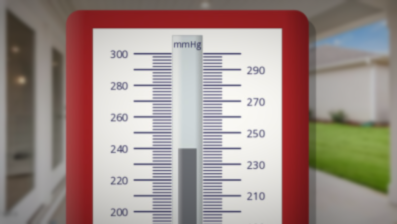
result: 240,mmHg
